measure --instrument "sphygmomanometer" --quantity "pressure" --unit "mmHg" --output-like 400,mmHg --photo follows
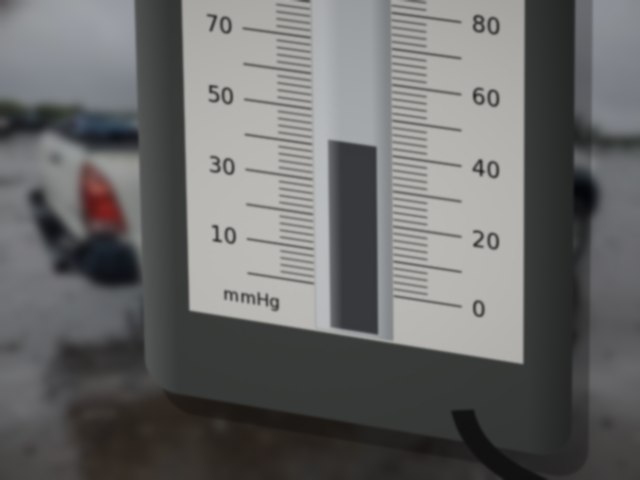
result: 42,mmHg
